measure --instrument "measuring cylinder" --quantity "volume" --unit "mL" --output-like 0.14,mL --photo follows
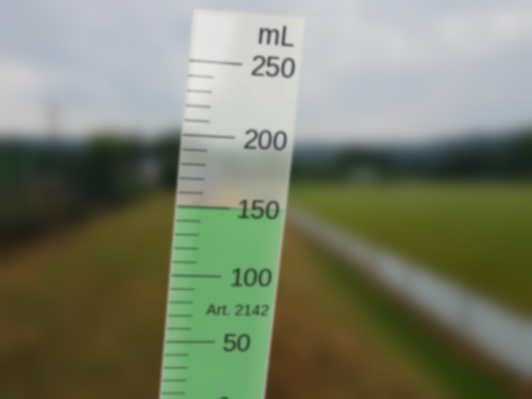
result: 150,mL
